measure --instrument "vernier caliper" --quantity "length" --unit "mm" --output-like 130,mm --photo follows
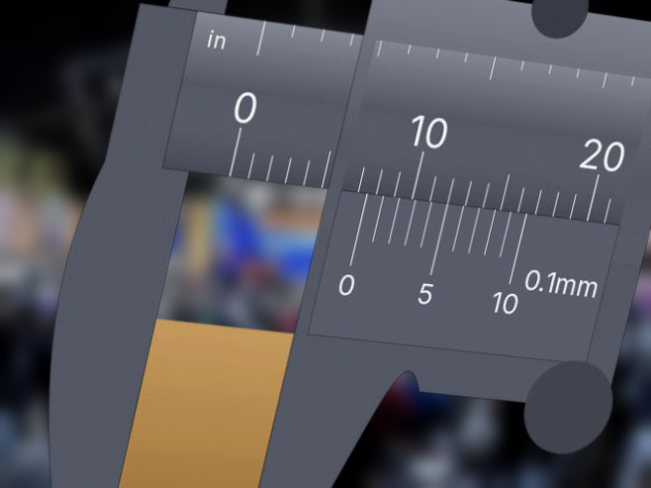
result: 7.5,mm
